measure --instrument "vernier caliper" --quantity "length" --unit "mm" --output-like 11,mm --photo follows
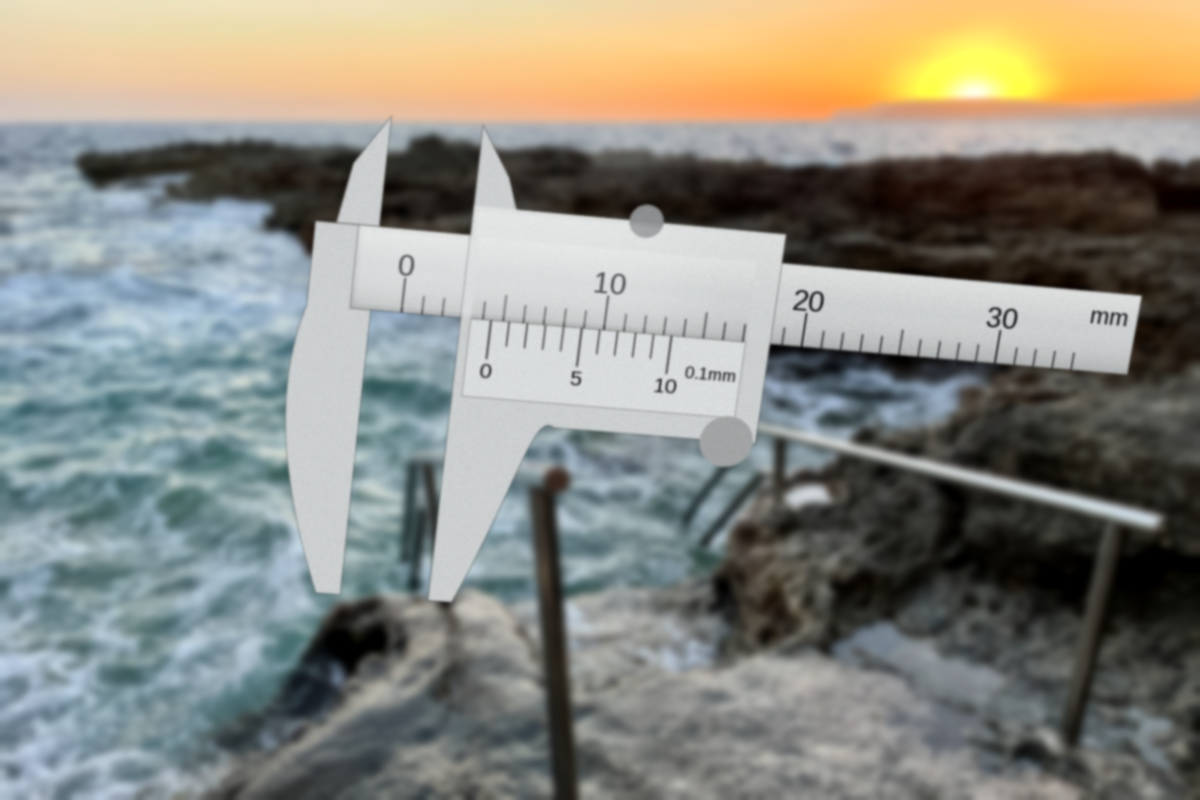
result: 4.4,mm
